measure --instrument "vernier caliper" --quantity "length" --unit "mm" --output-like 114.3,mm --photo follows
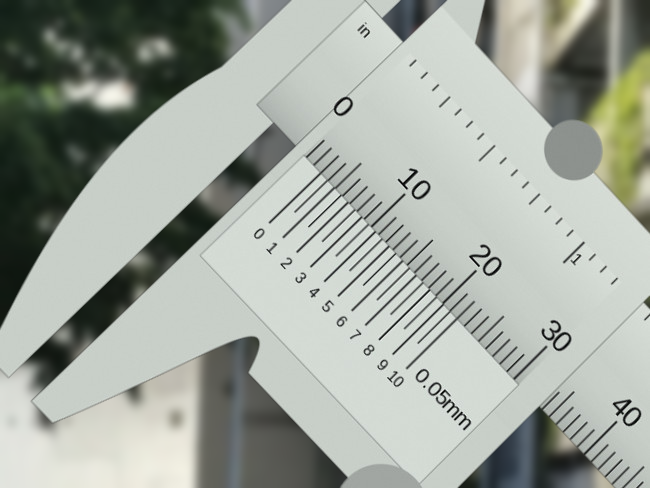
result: 3.0,mm
